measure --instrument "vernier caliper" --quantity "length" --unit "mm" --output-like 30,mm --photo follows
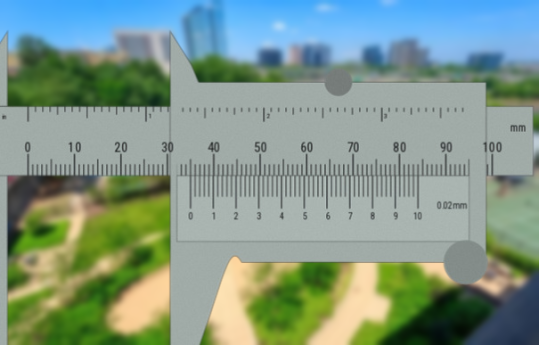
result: 35.0,mm
